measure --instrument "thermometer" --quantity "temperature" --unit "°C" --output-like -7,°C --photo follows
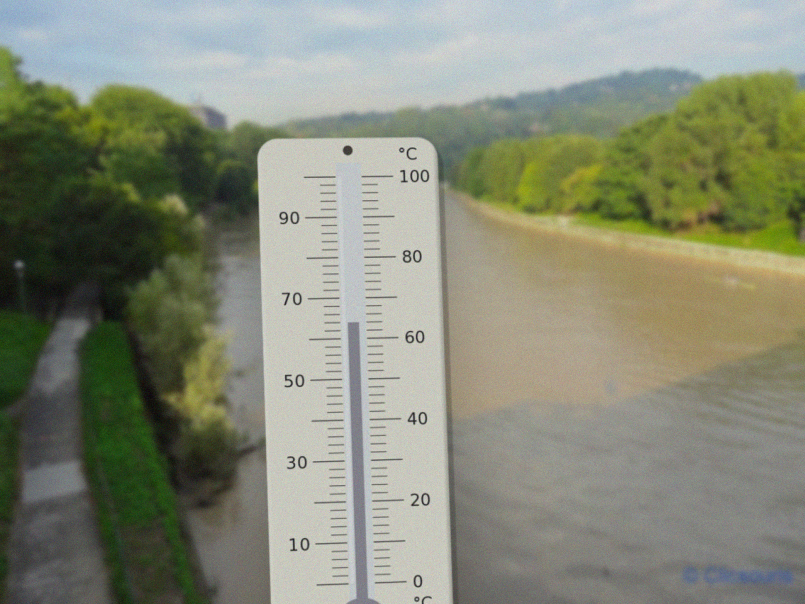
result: 64,°C
